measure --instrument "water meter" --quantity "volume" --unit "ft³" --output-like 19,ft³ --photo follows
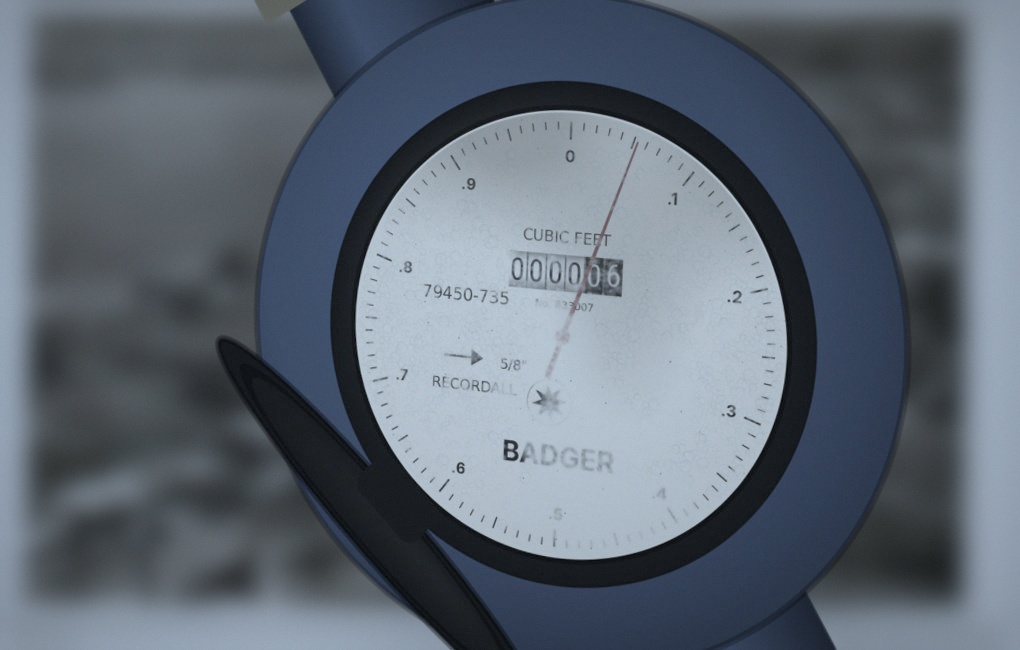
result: 6.05,ft³
